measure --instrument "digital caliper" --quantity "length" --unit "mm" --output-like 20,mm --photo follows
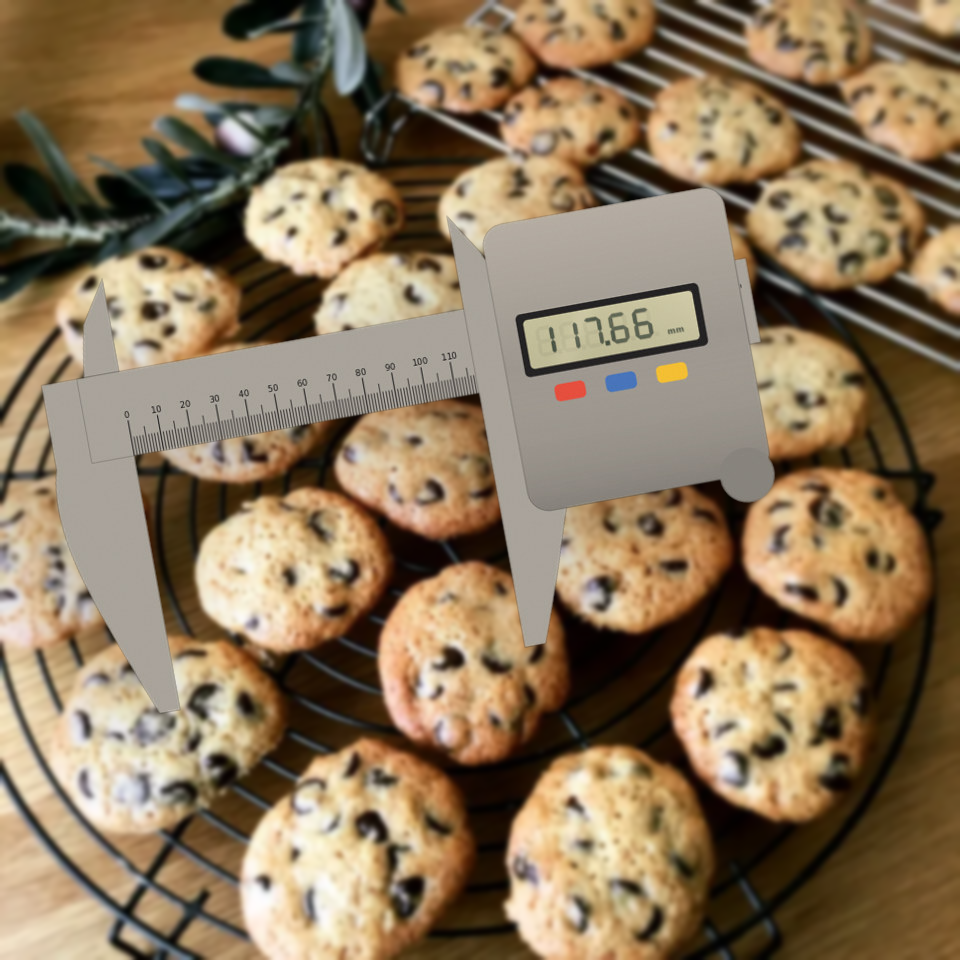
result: 117.66,mm
